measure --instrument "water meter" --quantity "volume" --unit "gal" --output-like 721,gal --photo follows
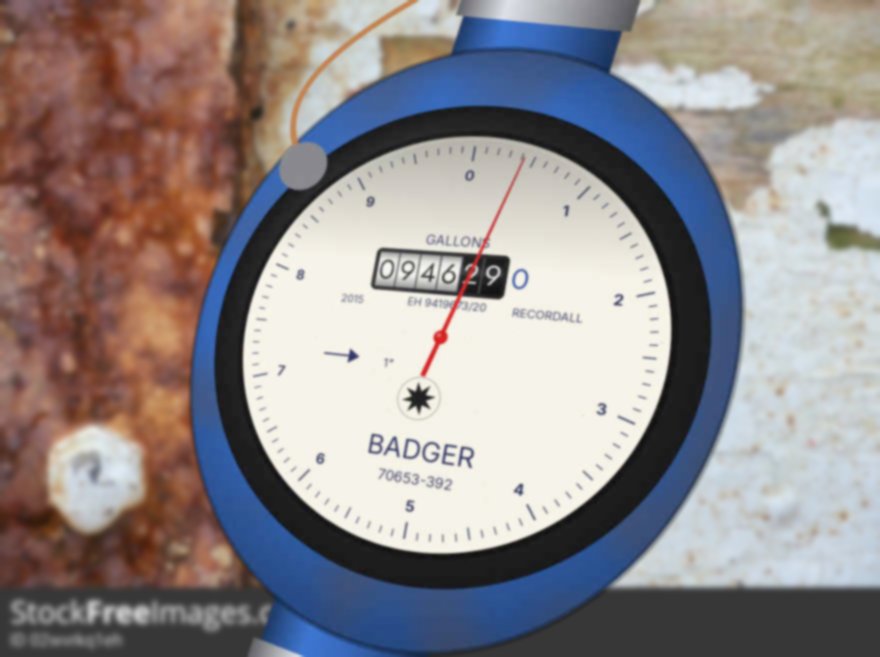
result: 946290.4,gal
